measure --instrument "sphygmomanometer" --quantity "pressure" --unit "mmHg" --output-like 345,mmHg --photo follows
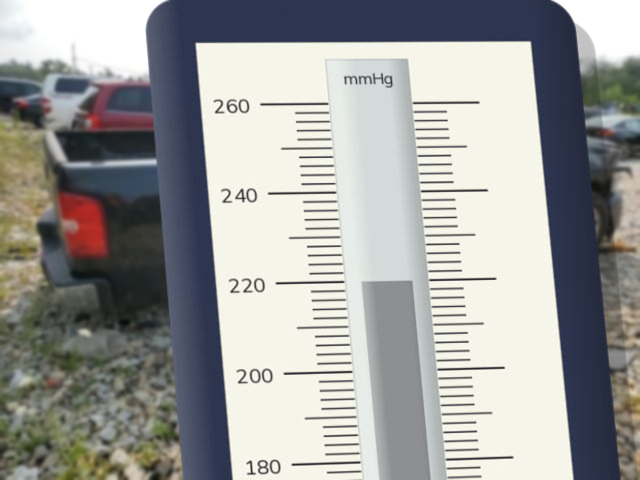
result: 220,mmHg
